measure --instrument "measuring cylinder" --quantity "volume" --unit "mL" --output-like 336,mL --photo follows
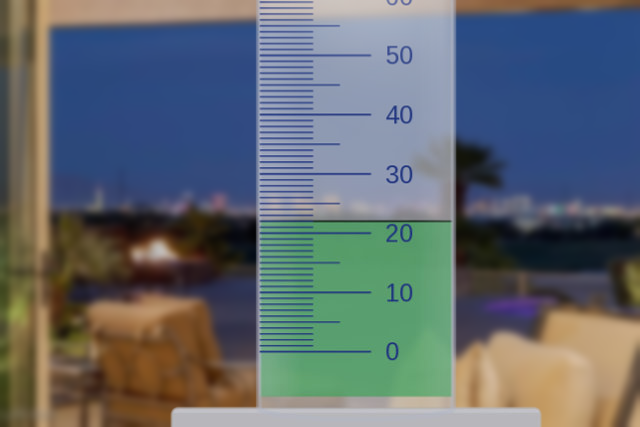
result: 22,mL
